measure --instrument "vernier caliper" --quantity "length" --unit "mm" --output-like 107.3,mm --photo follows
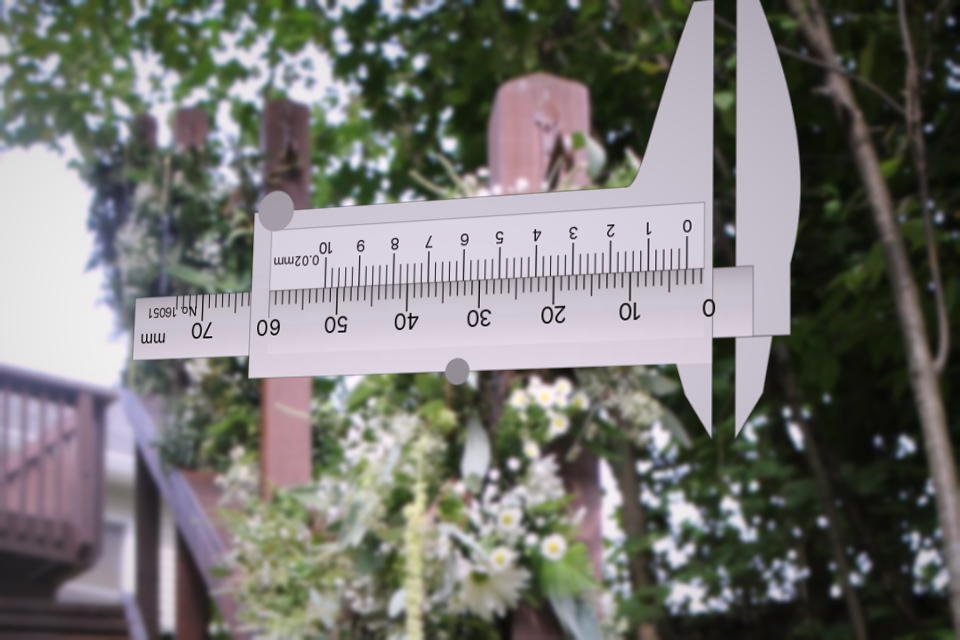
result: 2.8,mm
